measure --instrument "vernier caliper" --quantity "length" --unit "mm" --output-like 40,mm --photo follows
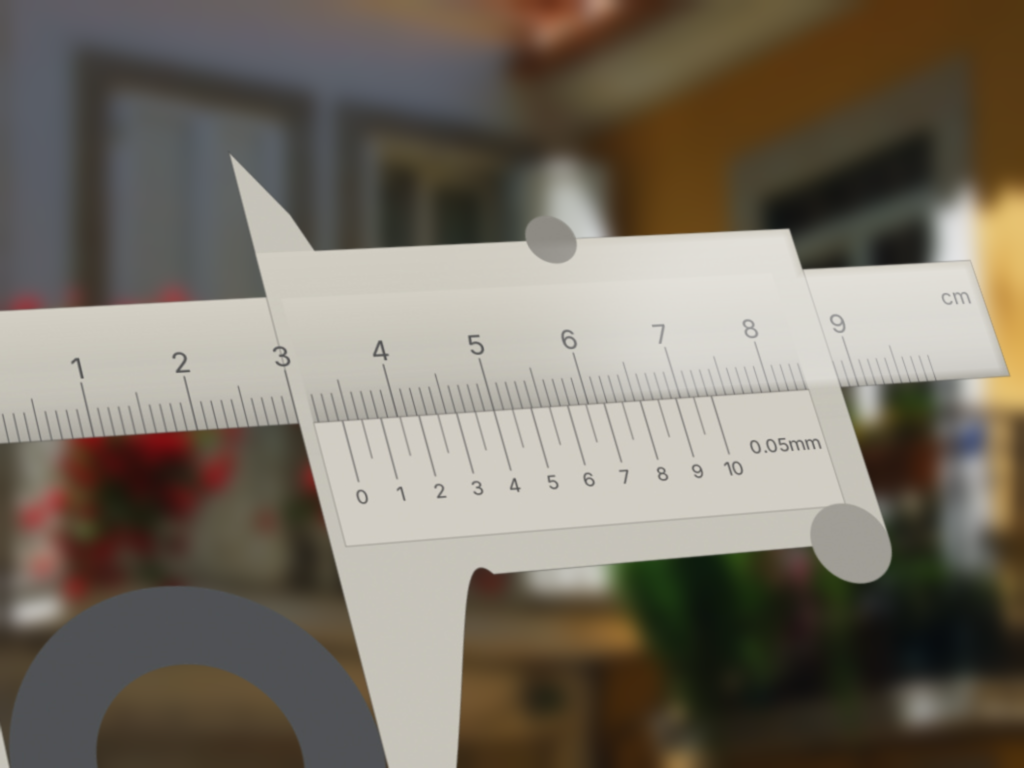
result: 34.4,mm
